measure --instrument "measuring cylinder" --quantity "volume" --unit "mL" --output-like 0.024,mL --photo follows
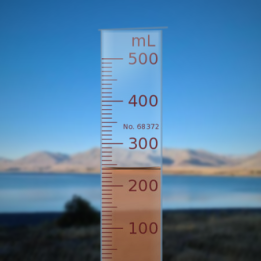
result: 240,mL
